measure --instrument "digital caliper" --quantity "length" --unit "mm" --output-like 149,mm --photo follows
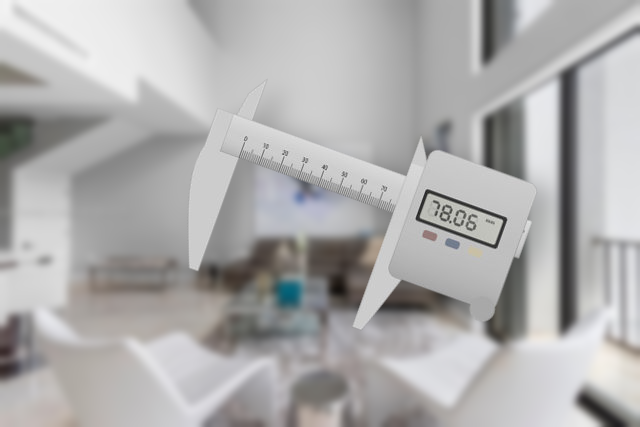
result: 78.06,mm
